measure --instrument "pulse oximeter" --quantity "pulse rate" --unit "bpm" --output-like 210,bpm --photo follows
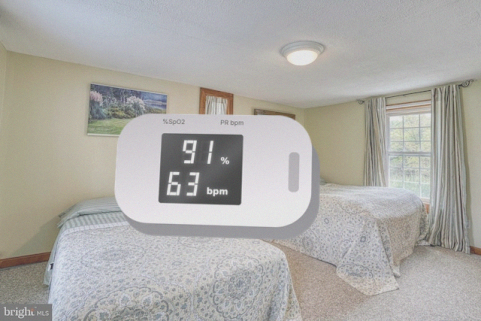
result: 63,bpm
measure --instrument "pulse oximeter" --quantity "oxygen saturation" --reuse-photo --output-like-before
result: 91,%
